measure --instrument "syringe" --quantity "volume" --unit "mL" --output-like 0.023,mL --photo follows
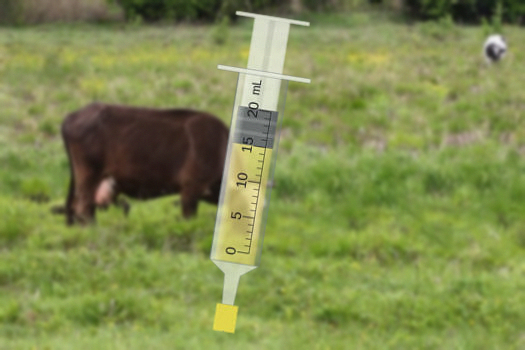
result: 15,mL
